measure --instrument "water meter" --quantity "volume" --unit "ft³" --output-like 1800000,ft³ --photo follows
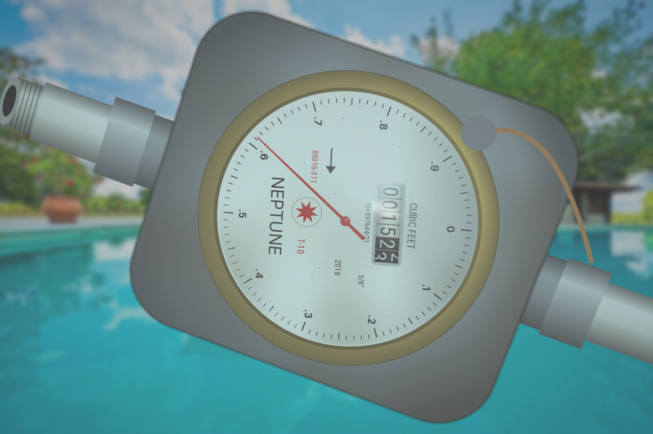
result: 1522.61,ft³
